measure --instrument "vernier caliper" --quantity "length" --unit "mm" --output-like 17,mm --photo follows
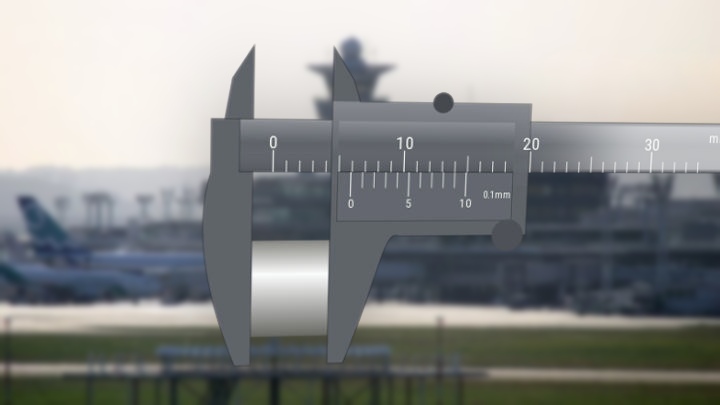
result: 5.9,mm
